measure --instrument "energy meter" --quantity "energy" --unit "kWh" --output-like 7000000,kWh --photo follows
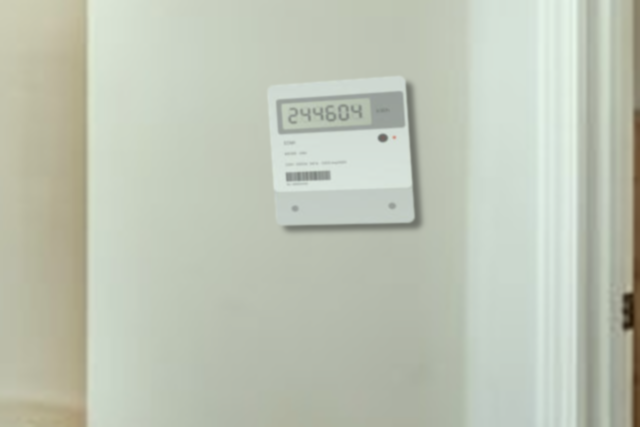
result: 244604,kWh
